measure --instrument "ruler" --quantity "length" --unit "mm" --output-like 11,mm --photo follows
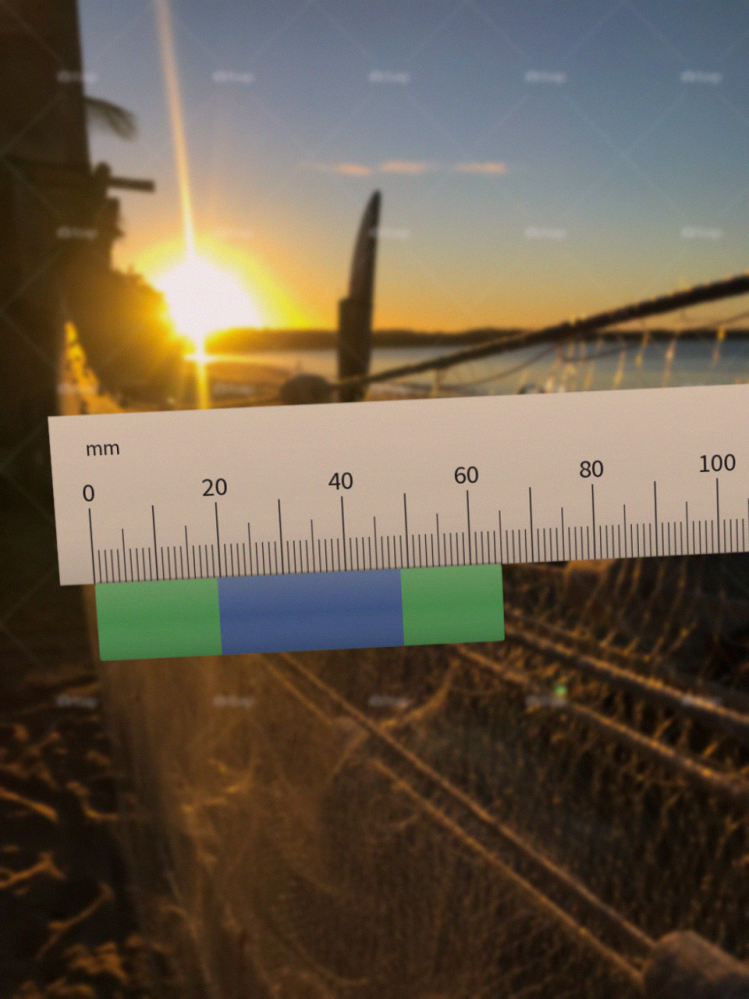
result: 65,mm
